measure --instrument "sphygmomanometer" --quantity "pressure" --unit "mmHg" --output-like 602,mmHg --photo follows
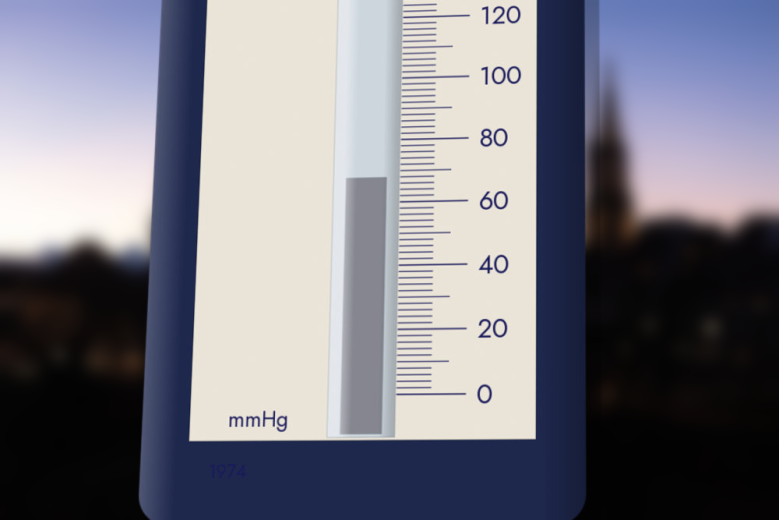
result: 68,mmHg
